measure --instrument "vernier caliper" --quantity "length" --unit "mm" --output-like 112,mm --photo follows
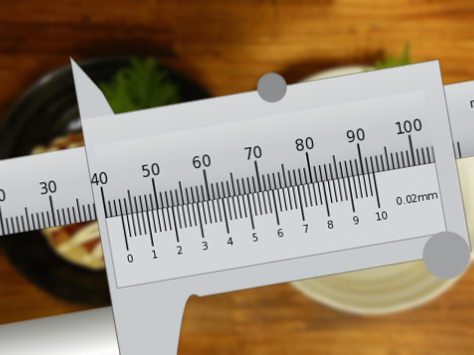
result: 43.0,mm
